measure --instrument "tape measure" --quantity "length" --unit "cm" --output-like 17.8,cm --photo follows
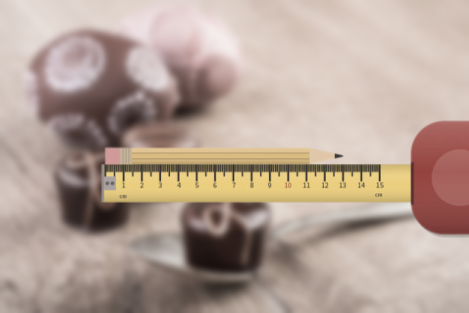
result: 13,cm
